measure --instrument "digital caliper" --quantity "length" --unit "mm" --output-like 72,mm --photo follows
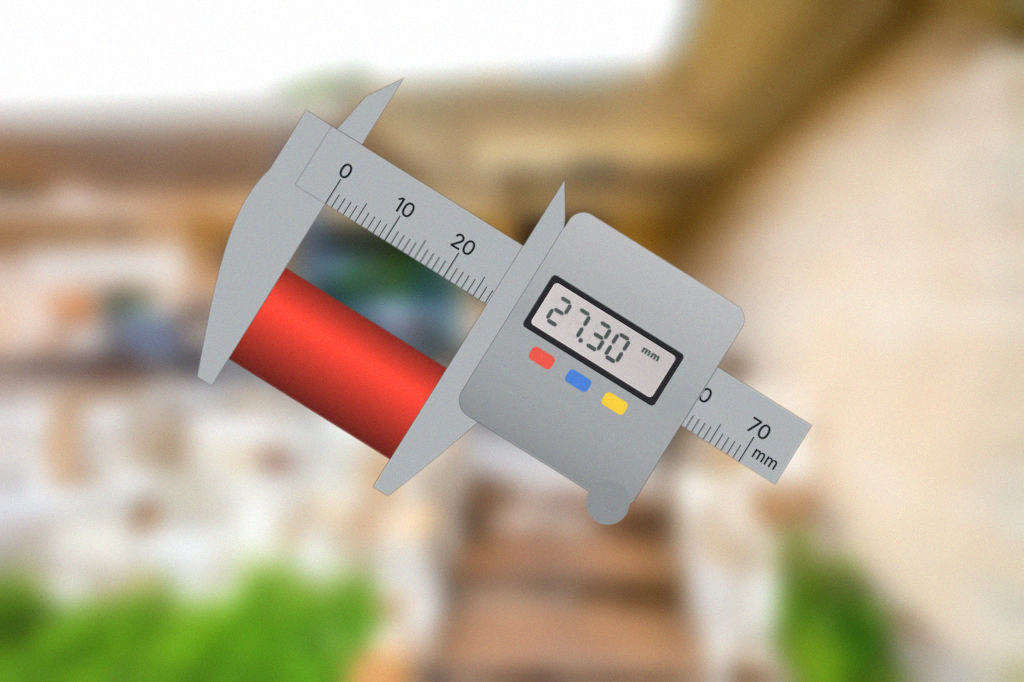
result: 27.30,mm
